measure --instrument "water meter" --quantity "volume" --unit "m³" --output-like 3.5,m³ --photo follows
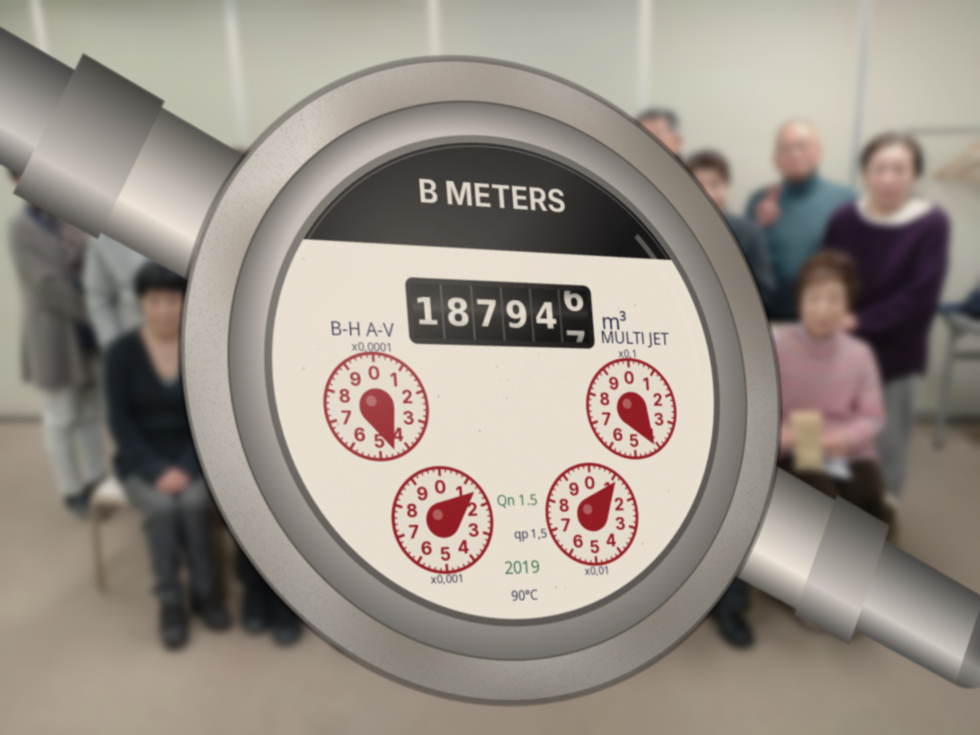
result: 187946.4114,m³
